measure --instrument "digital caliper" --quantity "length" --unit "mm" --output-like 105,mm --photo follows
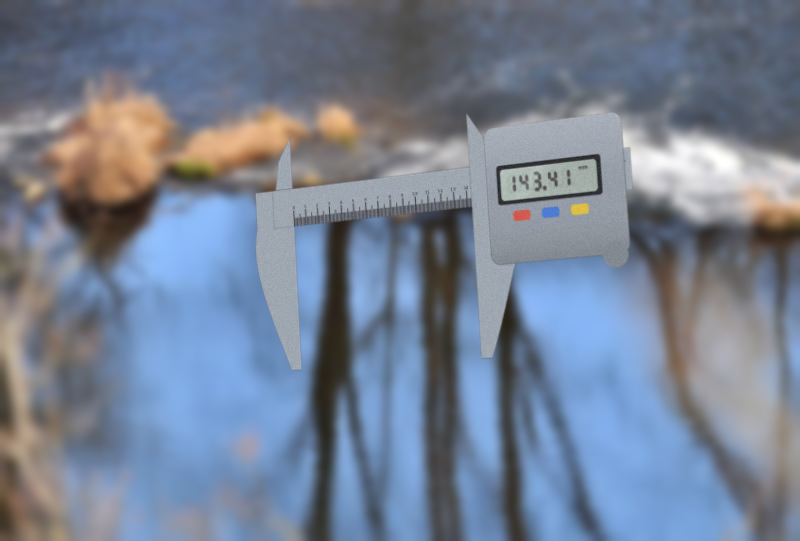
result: 143.41,mm
